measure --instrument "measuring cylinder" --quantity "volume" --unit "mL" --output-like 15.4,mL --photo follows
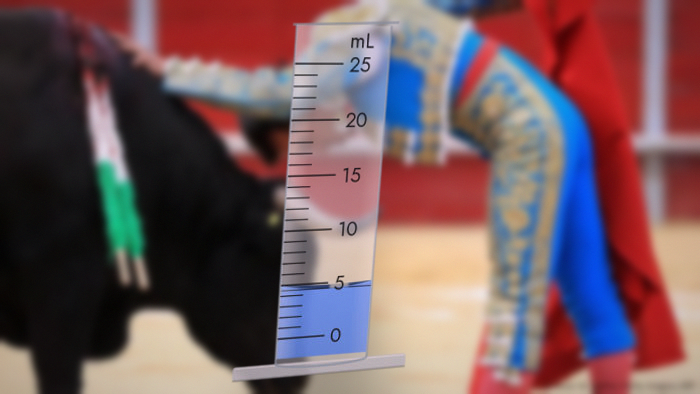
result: 4.5,mL
